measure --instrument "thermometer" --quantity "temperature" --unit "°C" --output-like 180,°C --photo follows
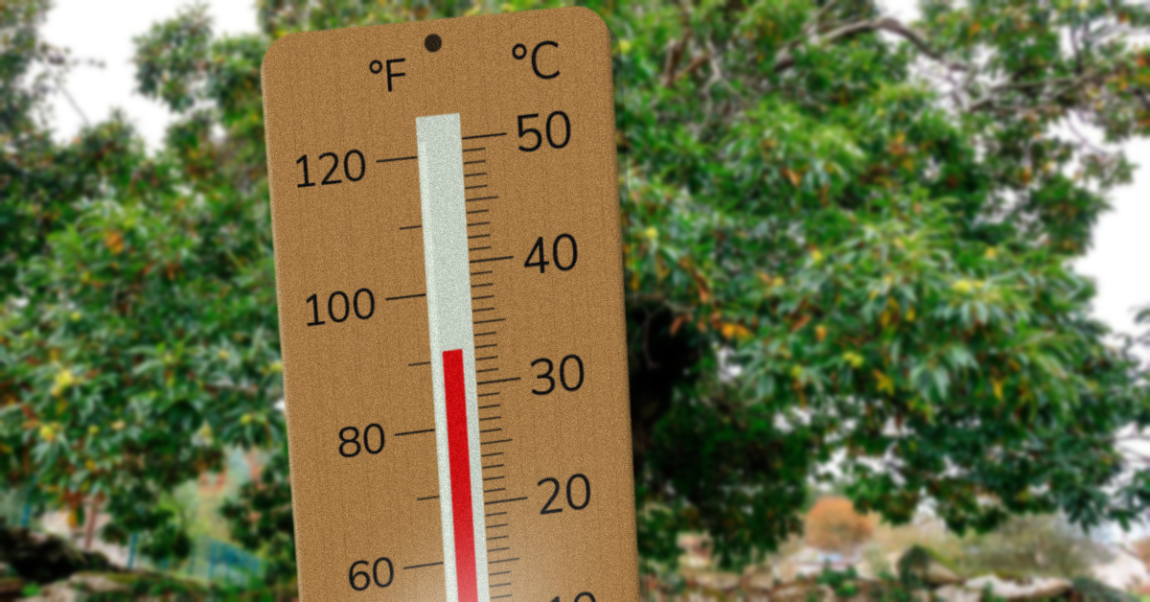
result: 33,°C
